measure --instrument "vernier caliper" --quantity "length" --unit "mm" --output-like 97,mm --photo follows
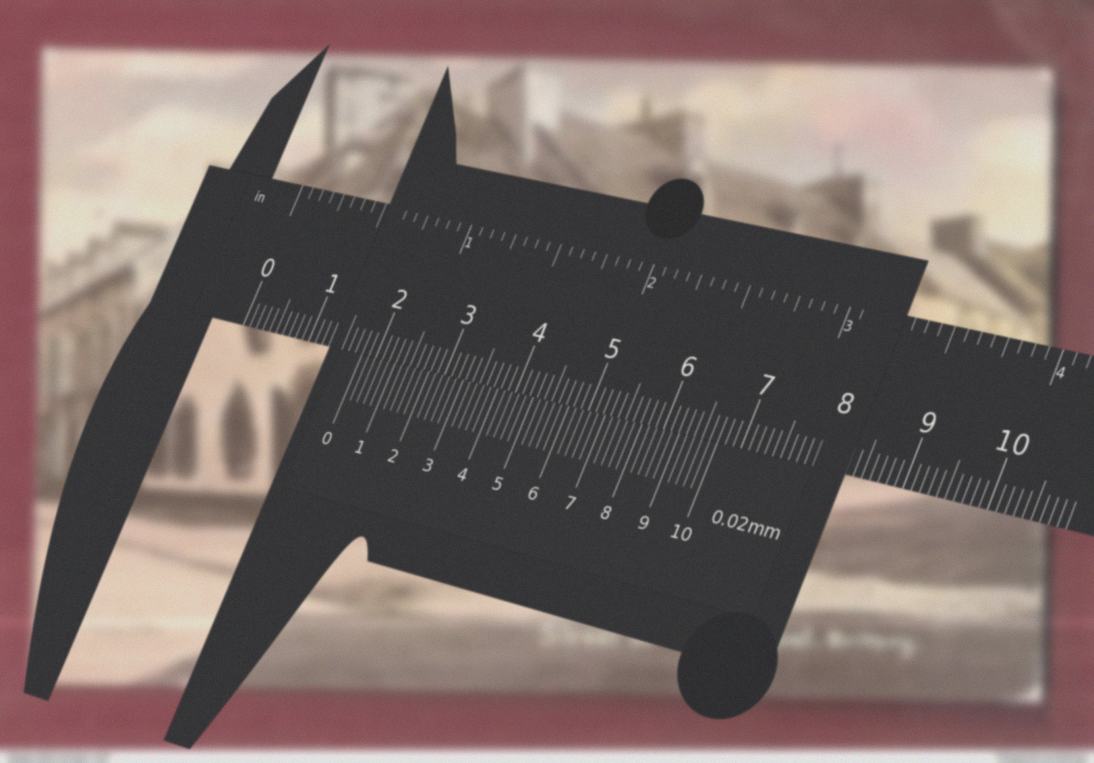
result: 18.0,mm
